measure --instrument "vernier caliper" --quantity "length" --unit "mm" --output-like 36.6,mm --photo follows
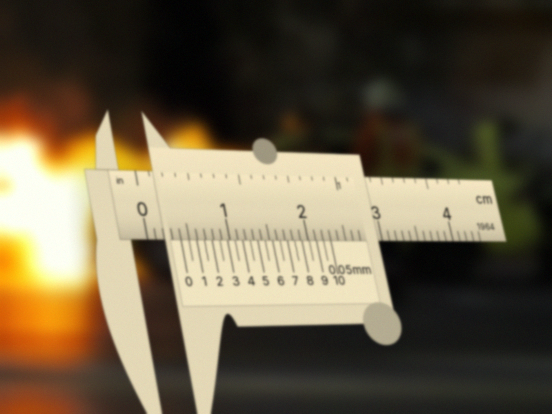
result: 4.0,mm
